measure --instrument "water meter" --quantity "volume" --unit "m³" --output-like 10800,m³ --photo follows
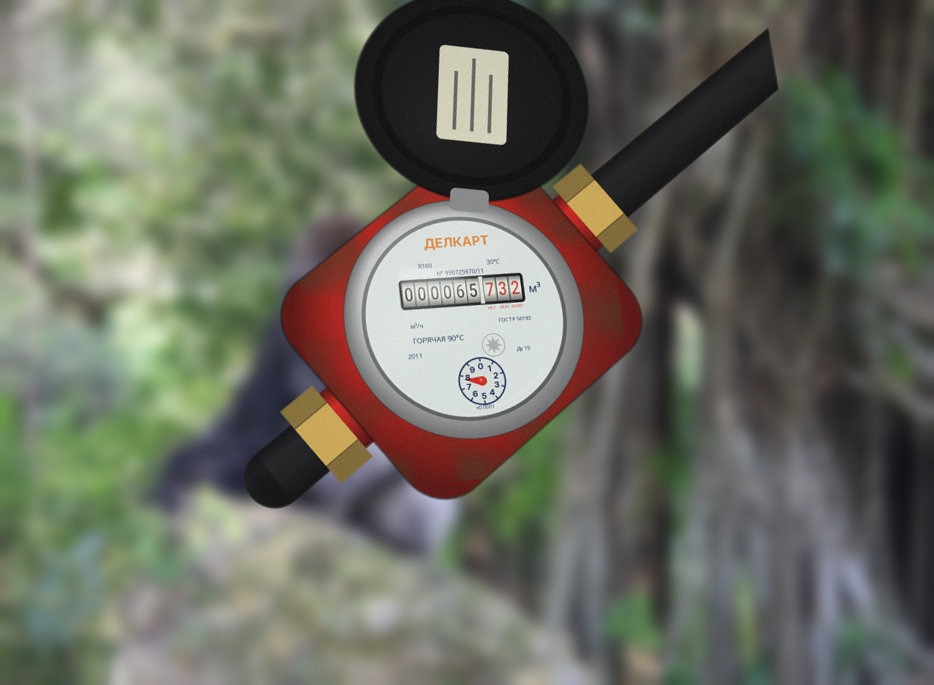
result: 65.7327,m³
